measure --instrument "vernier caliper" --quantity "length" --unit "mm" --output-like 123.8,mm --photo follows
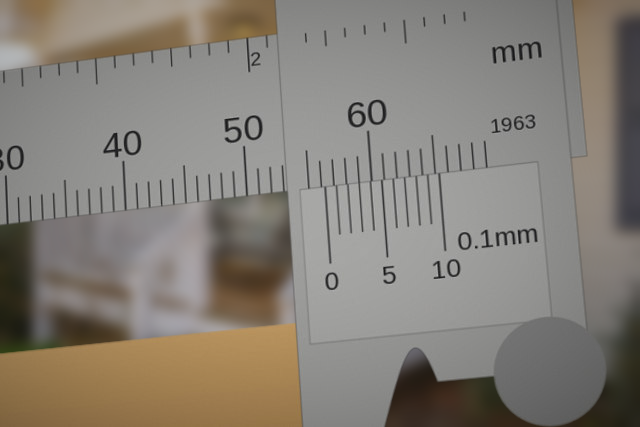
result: 56.3,mm
